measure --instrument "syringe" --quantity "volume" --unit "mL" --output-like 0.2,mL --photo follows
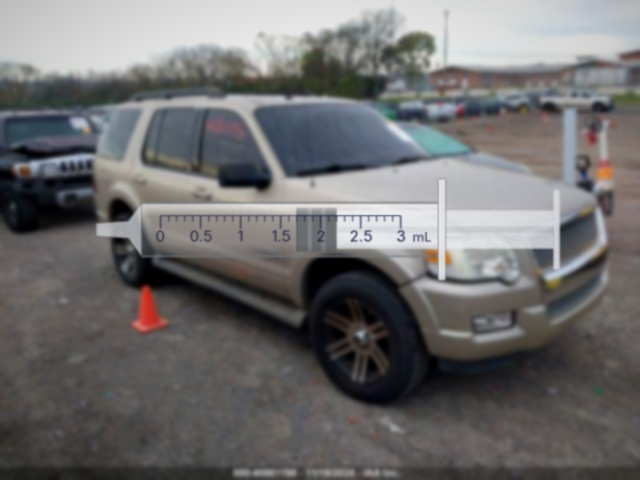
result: 1.7,mL
